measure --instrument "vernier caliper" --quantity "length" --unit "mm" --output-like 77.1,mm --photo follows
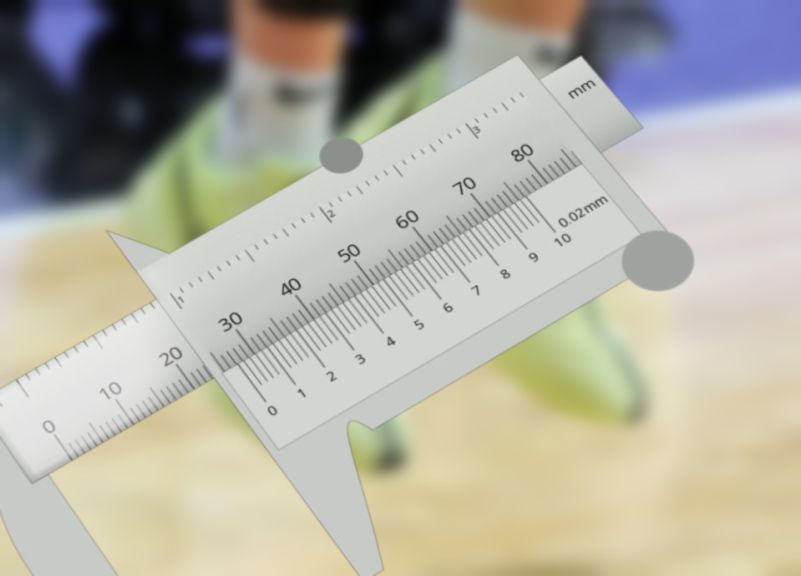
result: 27.2,mm
